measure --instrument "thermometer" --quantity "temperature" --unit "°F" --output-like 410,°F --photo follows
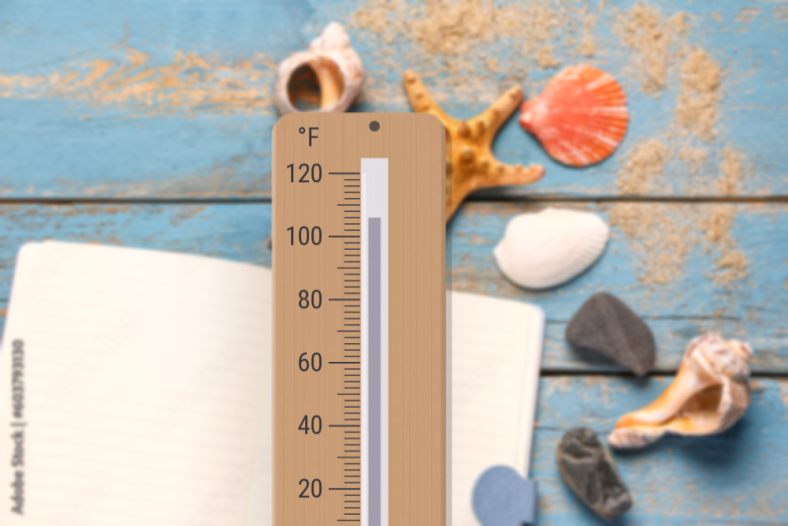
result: 106,°F
